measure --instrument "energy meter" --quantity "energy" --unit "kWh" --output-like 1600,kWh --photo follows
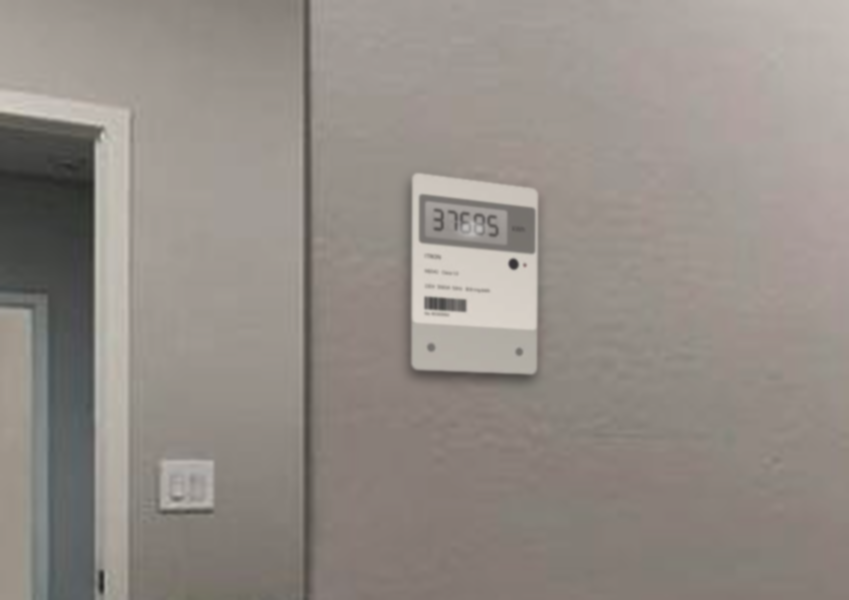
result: 37685,kWh
